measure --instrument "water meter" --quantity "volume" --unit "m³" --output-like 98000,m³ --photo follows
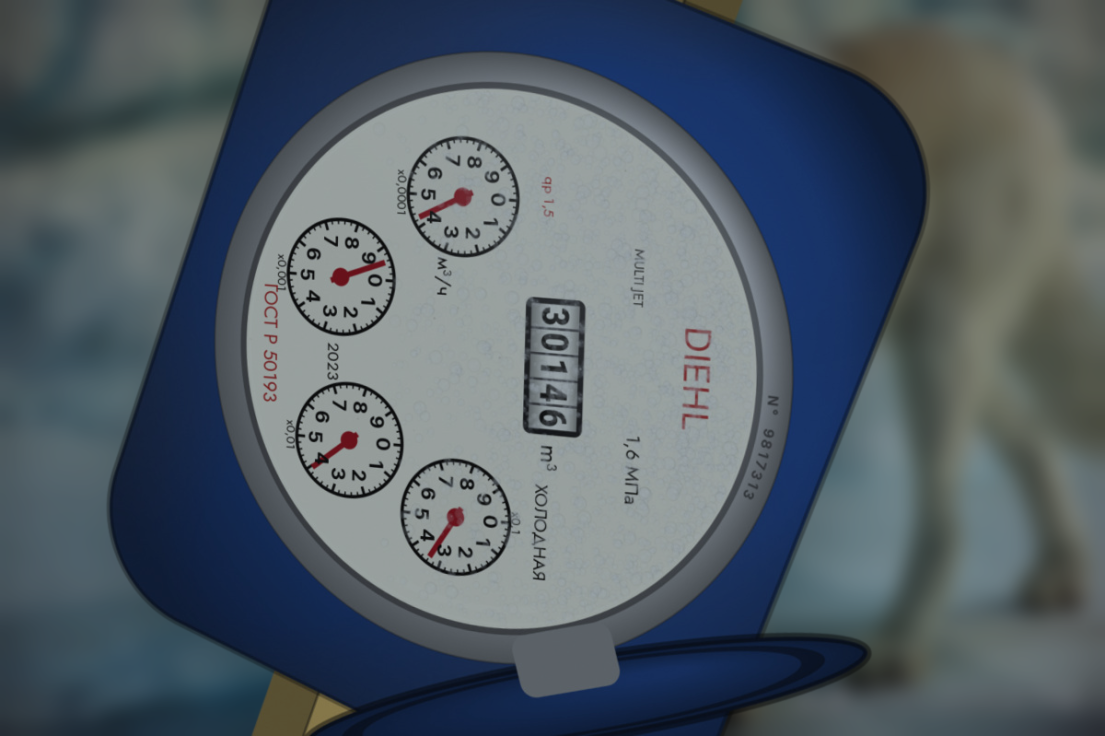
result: 30146.3394,m³
